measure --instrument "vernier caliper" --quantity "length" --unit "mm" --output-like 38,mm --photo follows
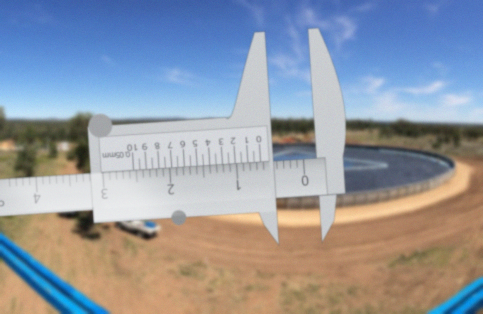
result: 6.4,mm
